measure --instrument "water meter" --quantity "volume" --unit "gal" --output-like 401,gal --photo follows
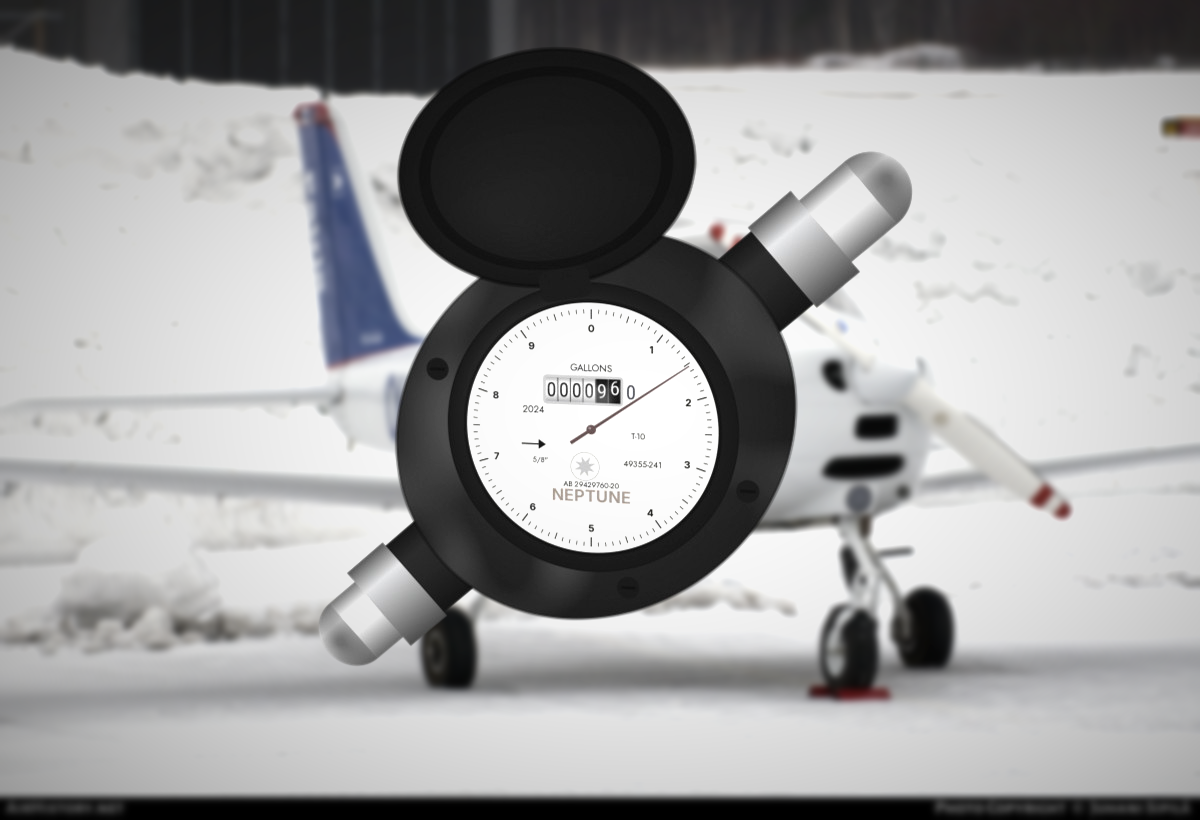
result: 961.5,gal
